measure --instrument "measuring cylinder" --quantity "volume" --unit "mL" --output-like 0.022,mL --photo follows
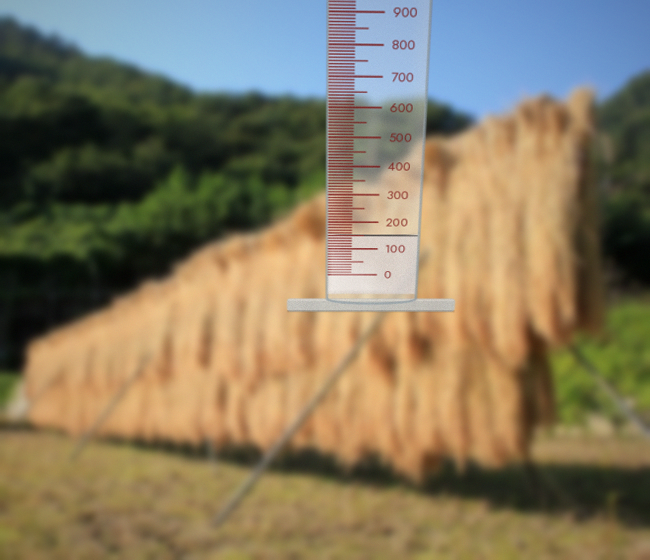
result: 150,mL
